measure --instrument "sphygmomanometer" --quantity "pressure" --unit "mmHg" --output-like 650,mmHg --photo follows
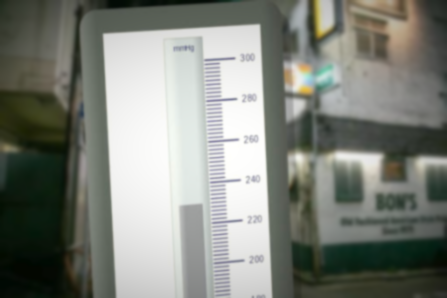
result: 230,mmHg
